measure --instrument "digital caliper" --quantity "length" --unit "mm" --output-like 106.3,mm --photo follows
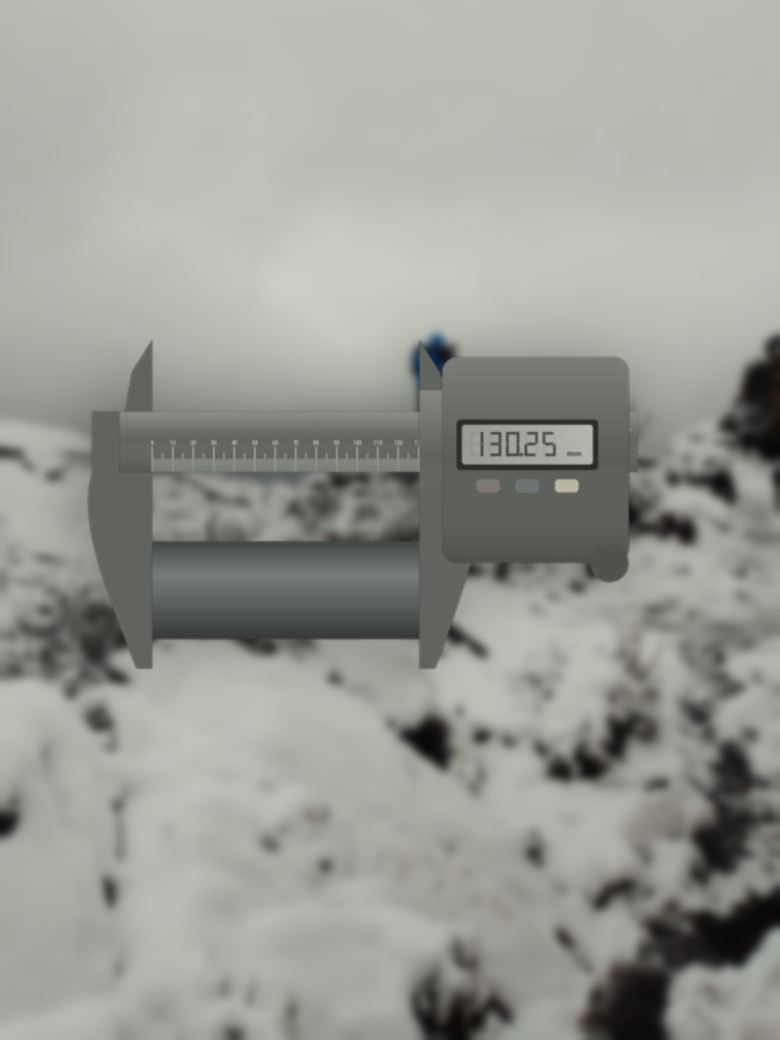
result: 130.25,mm
